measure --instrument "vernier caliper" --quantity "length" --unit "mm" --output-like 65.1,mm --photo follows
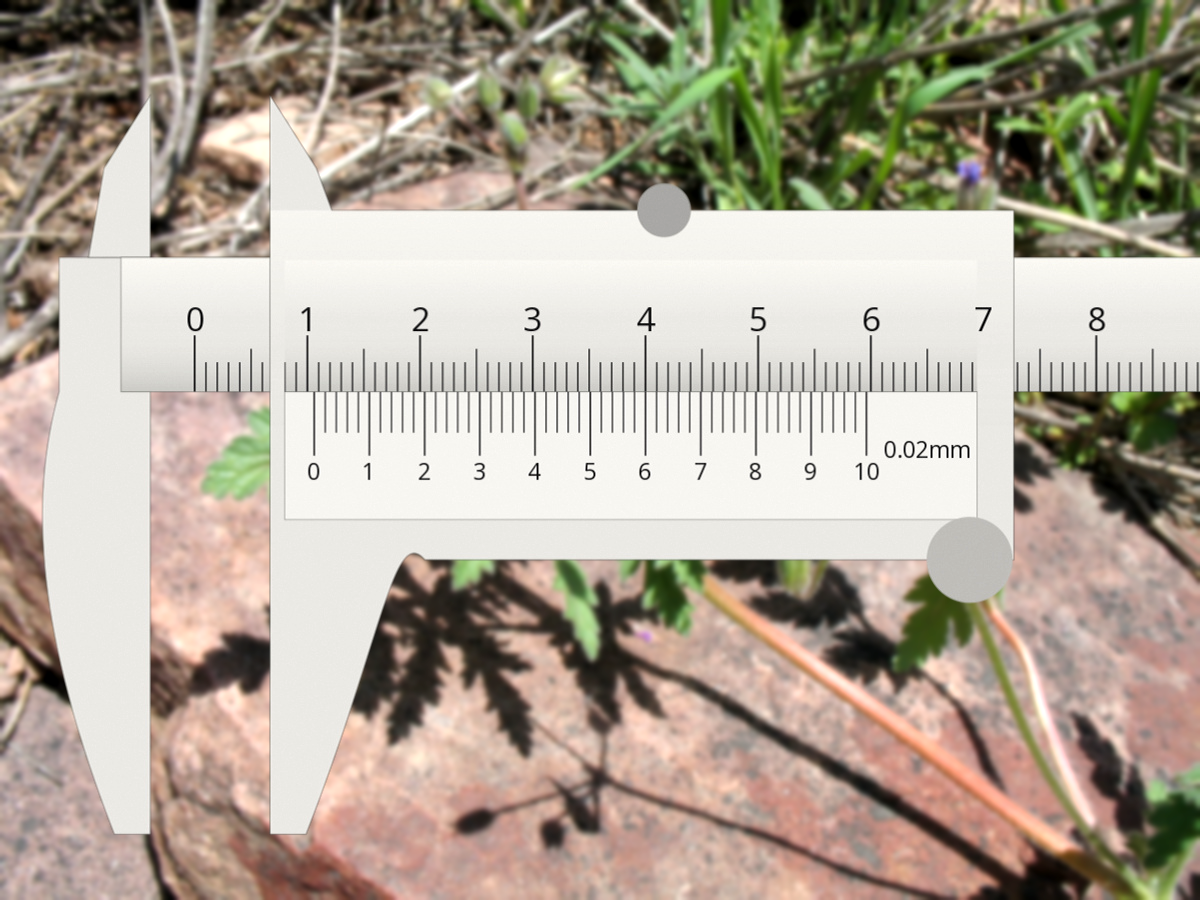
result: 10.6,mm
